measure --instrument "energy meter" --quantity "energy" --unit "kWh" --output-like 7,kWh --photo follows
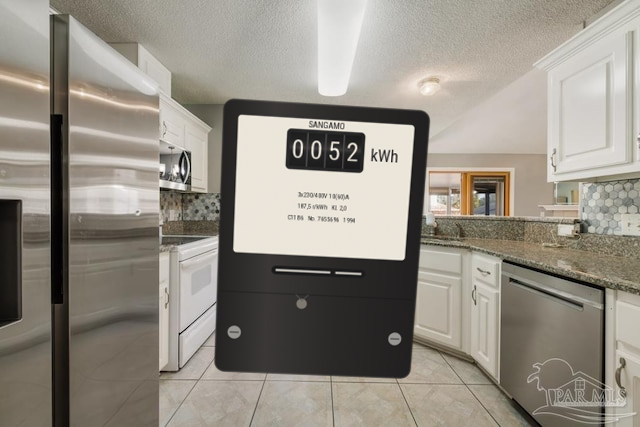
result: 52,kWh
